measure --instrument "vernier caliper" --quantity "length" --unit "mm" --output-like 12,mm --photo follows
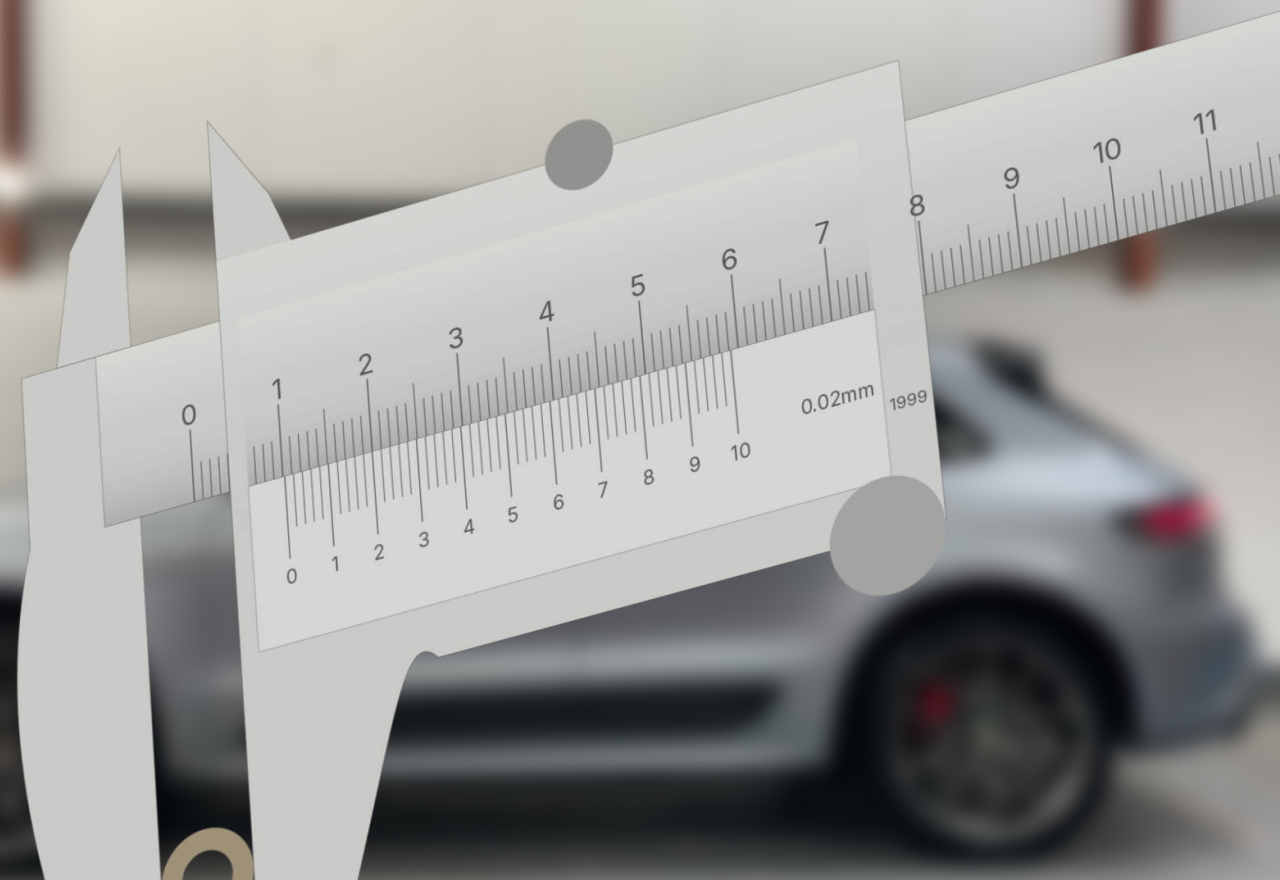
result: 10.2,mm
